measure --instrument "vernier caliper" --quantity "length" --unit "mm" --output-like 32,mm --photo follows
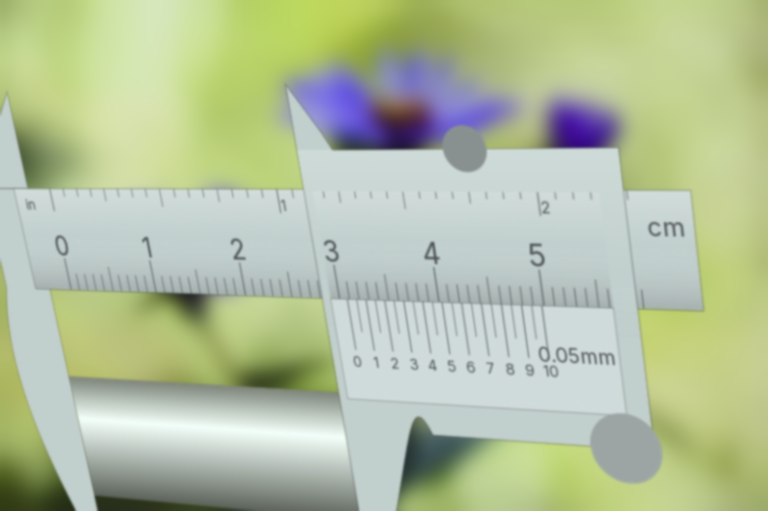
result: 30.8,mm
